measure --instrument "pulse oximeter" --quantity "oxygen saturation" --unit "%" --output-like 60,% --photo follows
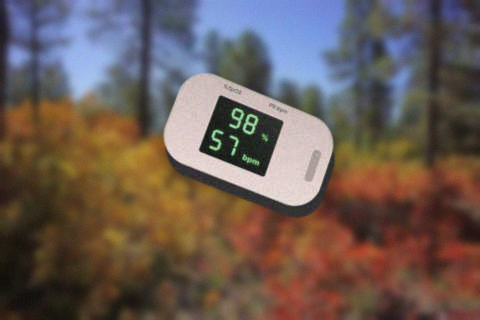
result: 98,%
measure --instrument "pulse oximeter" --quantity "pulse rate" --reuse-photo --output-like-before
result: 57,bpm
